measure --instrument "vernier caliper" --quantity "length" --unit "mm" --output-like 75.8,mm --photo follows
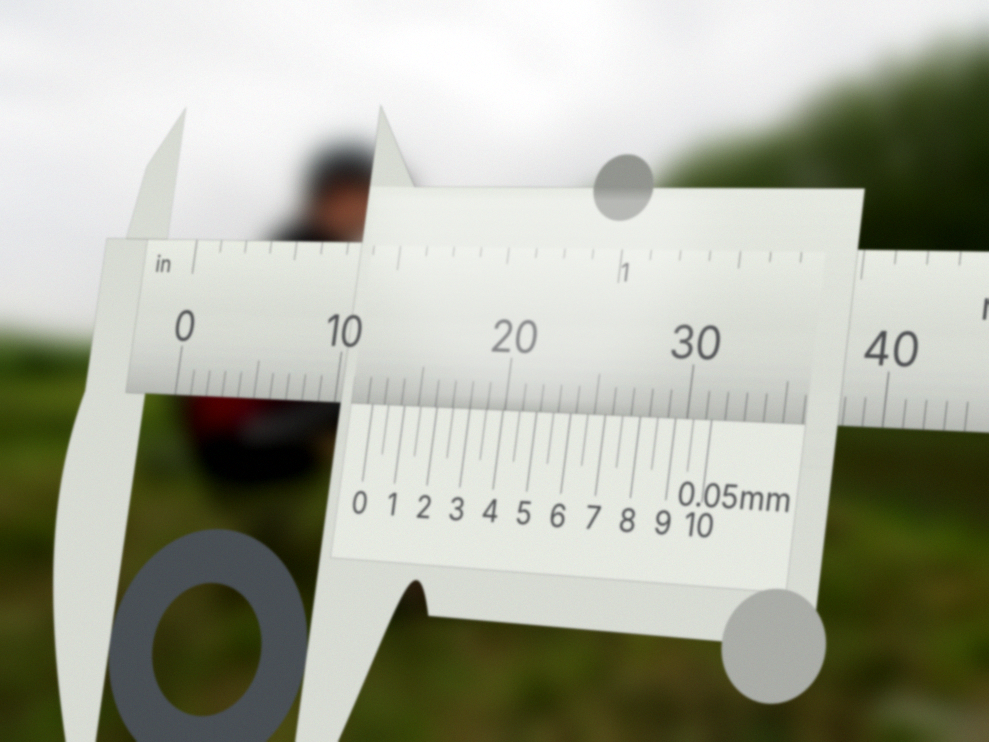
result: 12.3,mm
